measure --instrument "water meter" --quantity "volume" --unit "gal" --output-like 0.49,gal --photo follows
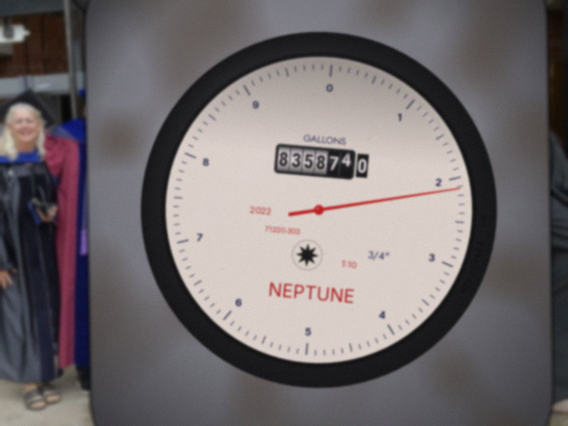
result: 8358742.1,gal
